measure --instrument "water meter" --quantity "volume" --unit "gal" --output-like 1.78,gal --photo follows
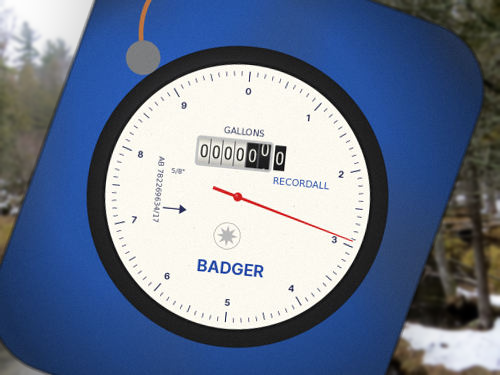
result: 2.9,gal
